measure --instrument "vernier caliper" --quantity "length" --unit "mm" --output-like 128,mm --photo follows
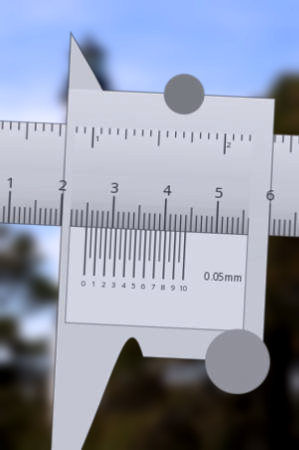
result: 25.0,mm
